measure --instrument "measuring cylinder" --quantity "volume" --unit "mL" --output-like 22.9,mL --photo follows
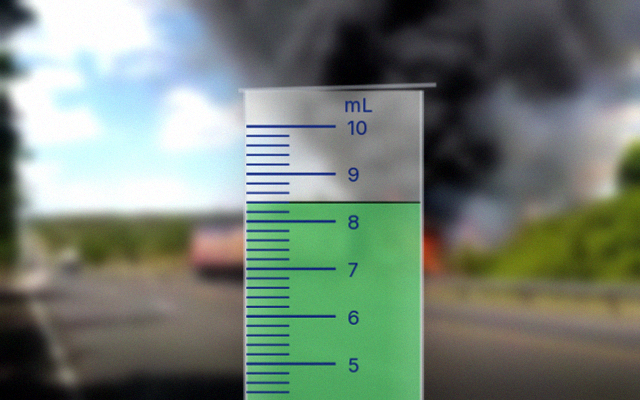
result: 8.4,mL
